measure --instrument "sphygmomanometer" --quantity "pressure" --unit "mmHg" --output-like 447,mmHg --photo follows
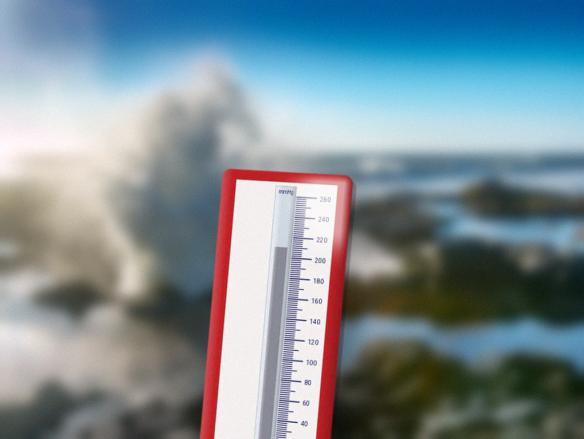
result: 210,mmHg
